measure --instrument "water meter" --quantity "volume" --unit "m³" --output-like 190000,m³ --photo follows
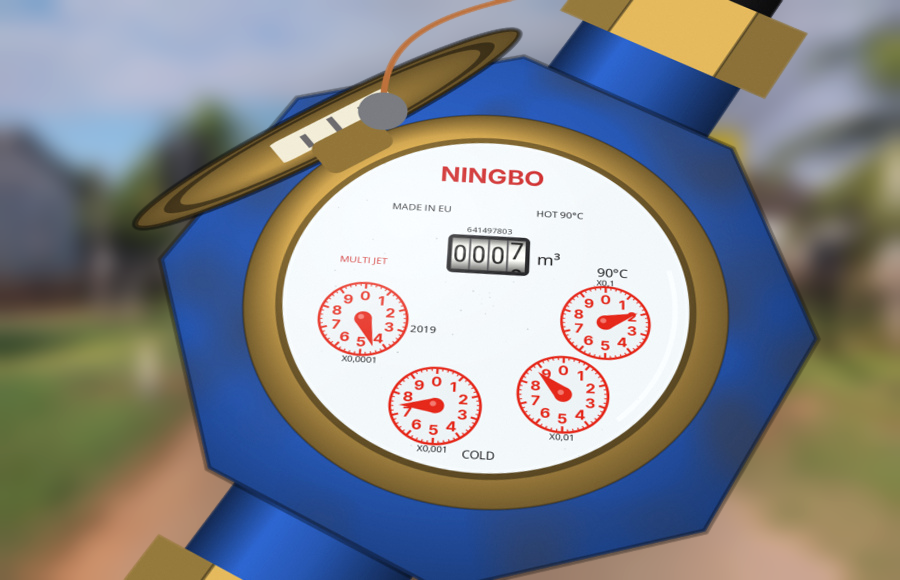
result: 7.1874,m³
